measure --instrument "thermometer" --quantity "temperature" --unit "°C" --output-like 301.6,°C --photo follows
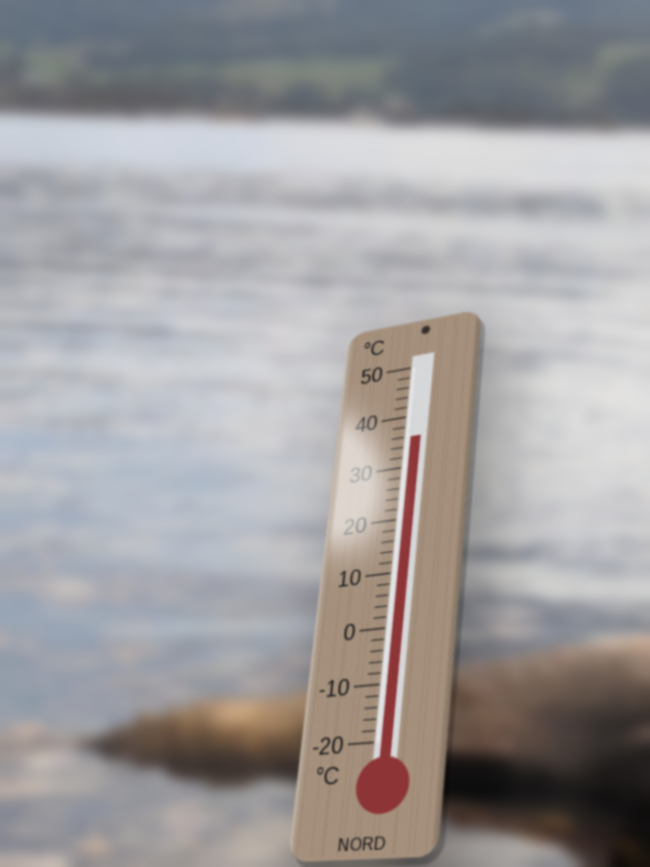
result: 36,°C
